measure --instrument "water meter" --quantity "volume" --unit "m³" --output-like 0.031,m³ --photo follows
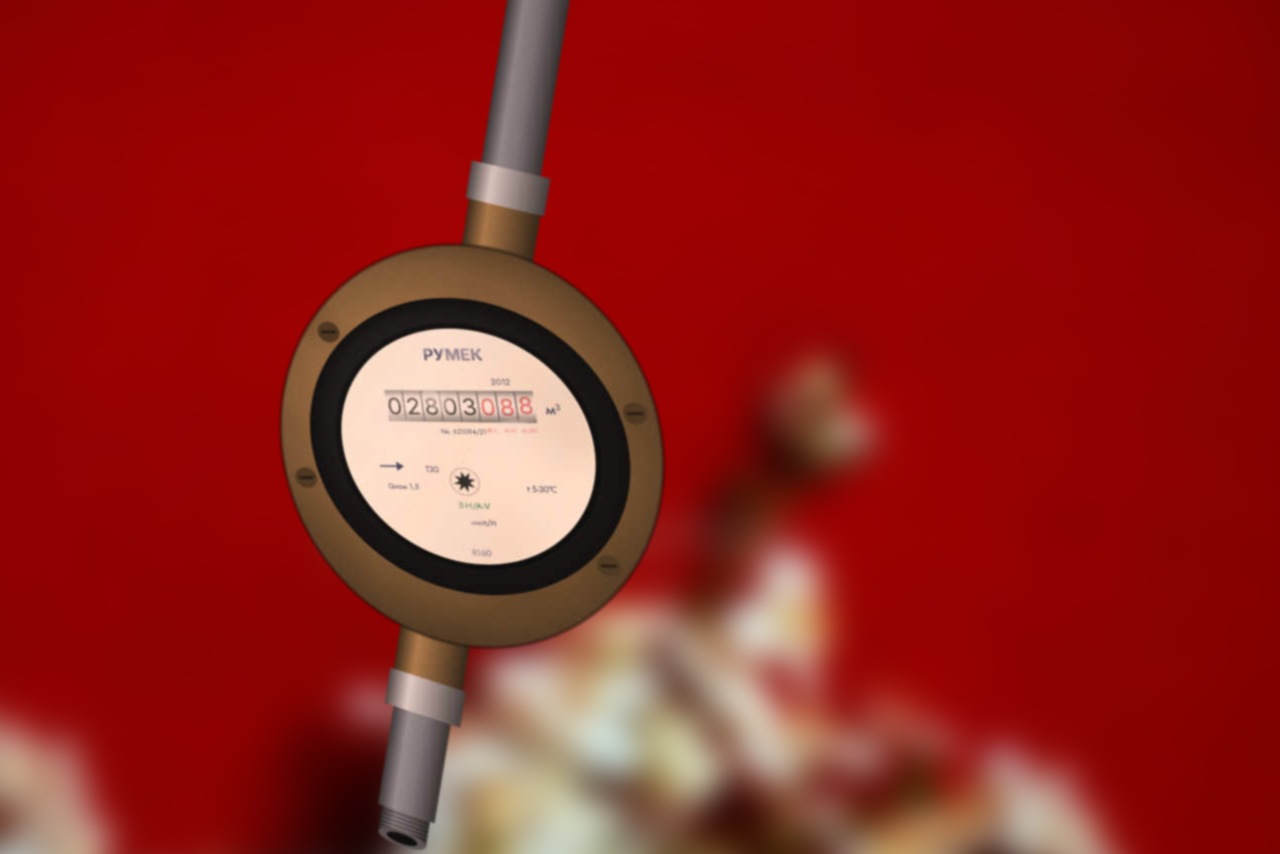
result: 2803.088,m³
